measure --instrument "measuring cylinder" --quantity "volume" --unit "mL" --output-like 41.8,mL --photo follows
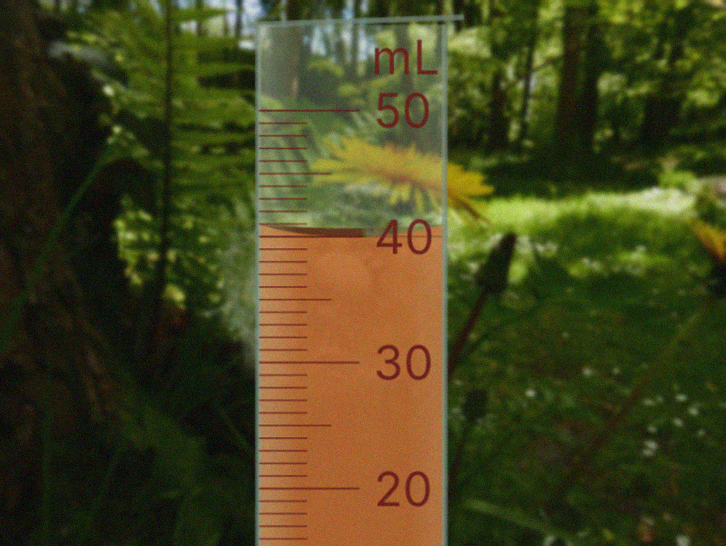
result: 40,mL
